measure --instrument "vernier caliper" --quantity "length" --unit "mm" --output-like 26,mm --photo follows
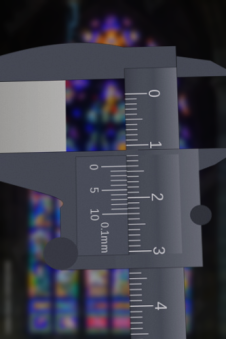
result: 14.0,mm
